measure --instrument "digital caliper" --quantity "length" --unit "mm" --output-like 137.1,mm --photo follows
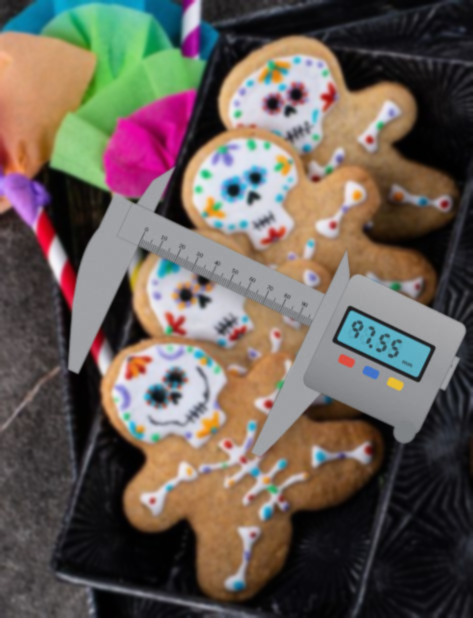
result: 97.55,mm
